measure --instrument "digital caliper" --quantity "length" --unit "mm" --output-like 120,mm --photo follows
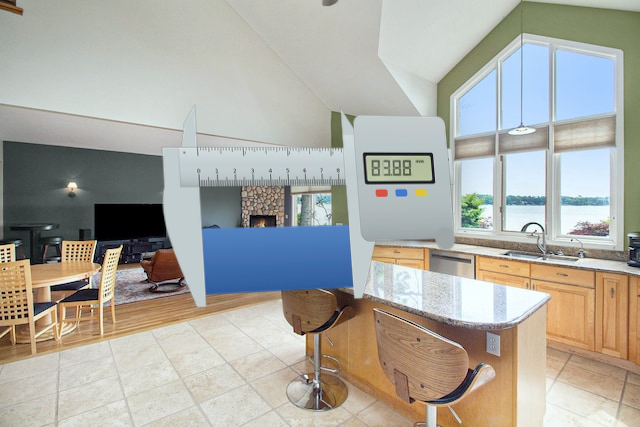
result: 83.88,mm
